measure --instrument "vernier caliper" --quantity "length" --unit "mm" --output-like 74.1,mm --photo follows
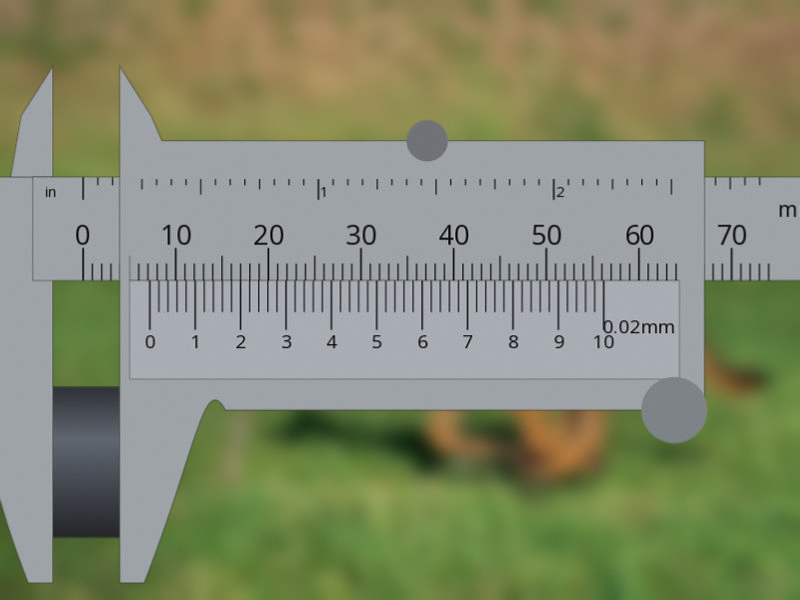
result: 7.2,mm
